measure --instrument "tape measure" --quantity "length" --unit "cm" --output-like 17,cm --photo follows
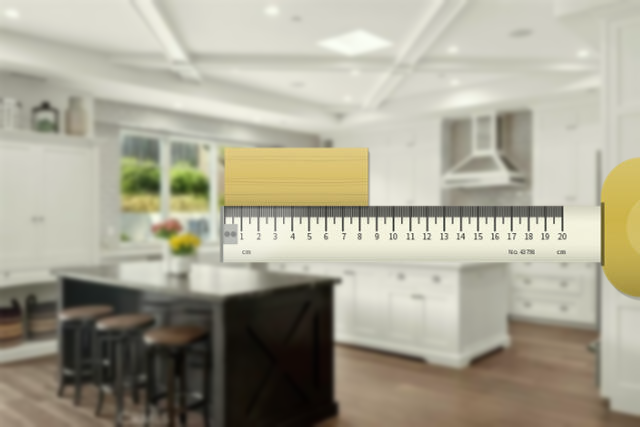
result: 8.5,cm
